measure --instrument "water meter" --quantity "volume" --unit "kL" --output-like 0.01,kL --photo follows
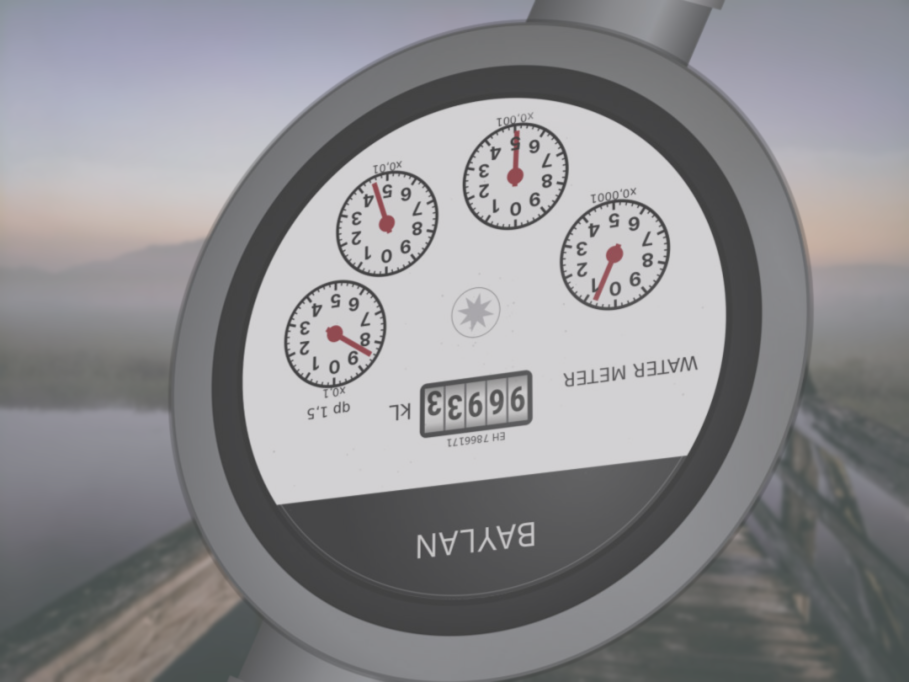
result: 96932.8450,kL
